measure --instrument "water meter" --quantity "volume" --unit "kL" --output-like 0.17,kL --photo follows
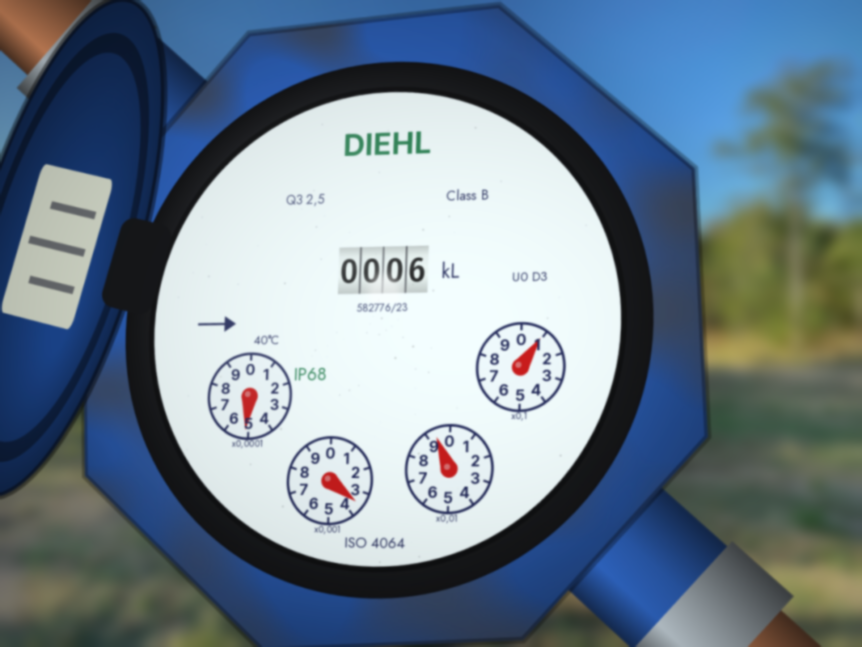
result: 6.0935,kL
